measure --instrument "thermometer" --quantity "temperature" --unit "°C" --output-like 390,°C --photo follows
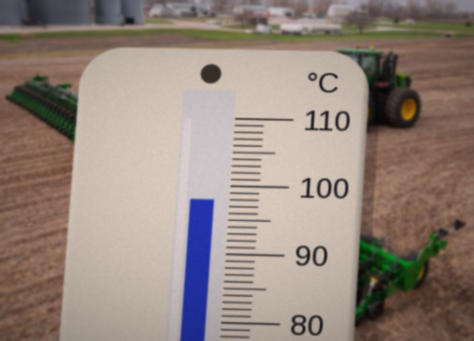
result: 98,°C
